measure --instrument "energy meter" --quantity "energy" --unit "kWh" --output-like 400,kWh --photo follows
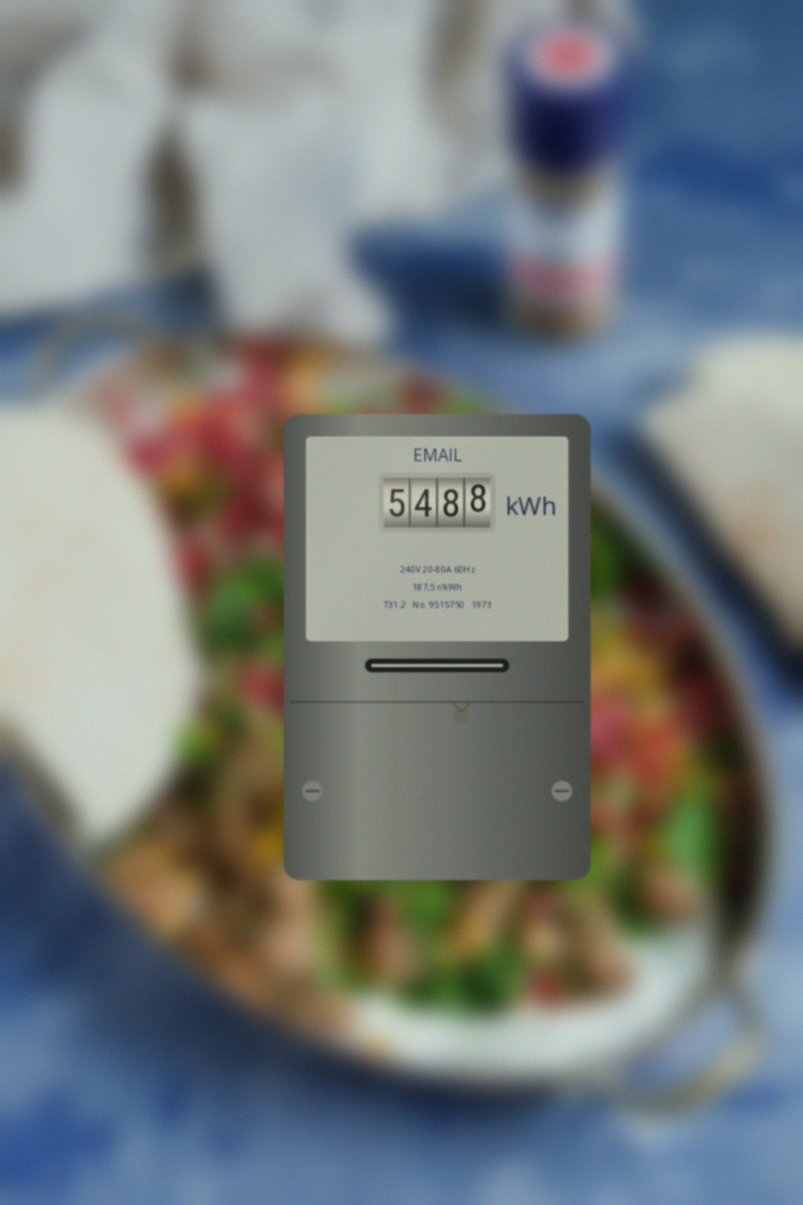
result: 5488,kWh
